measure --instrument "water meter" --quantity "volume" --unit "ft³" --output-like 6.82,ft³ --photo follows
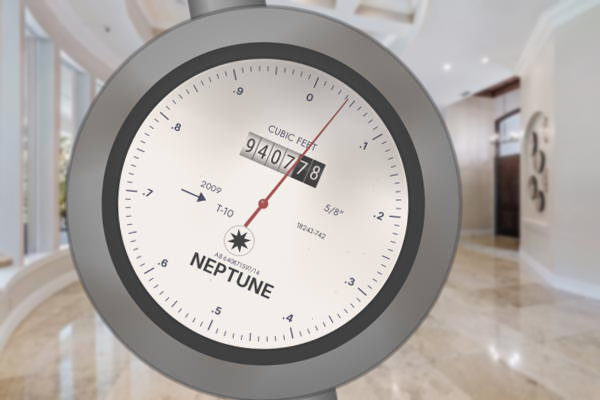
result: 940778.04,ft³
